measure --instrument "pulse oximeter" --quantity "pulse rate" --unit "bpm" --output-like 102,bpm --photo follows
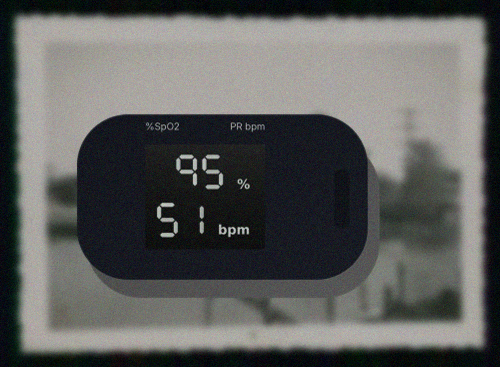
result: 51,bpm
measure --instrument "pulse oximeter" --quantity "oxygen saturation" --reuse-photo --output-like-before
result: 95,%
